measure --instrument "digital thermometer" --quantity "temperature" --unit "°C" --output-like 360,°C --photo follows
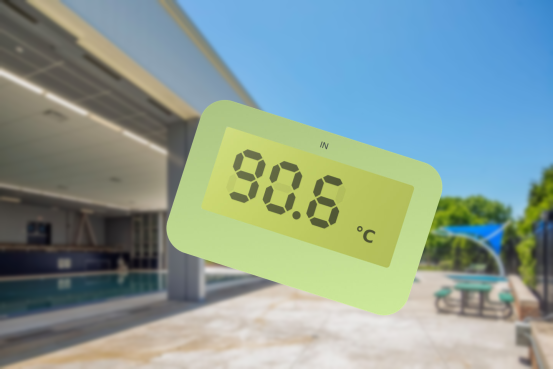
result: 90.6,°C
